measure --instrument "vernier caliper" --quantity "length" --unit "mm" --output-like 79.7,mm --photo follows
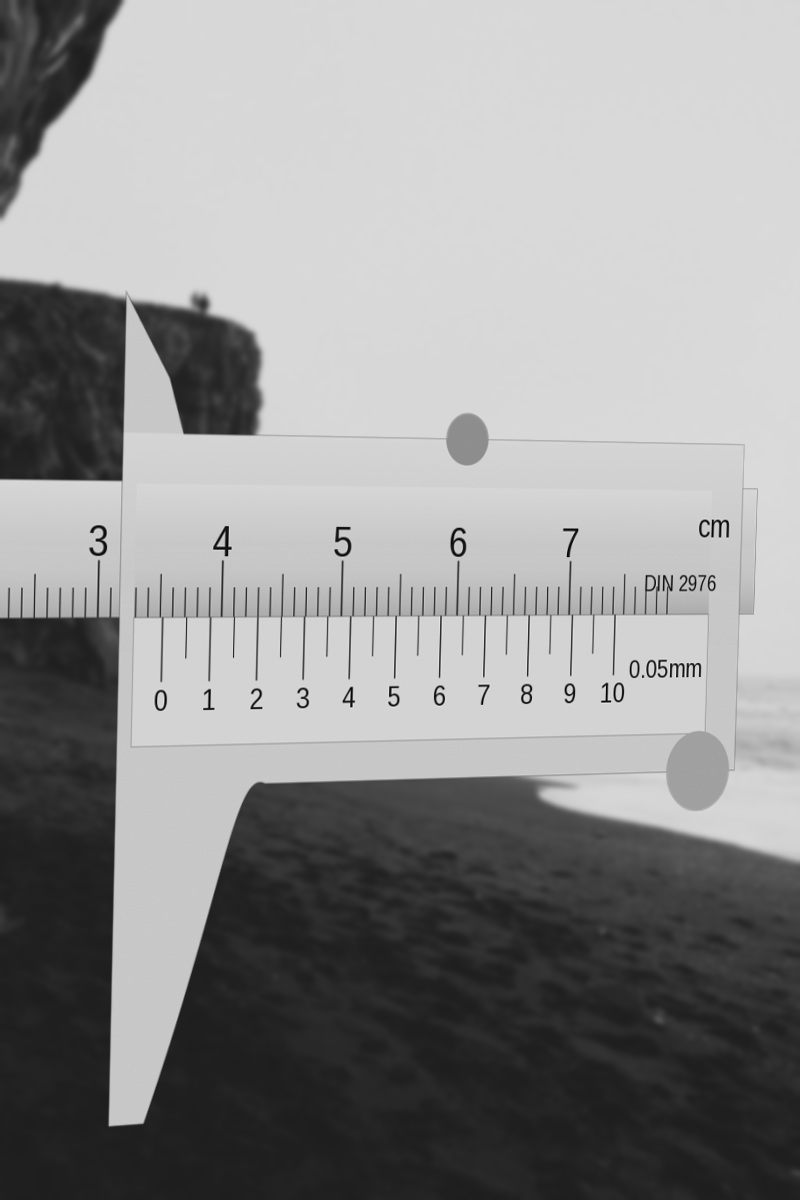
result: 35.2,mm
